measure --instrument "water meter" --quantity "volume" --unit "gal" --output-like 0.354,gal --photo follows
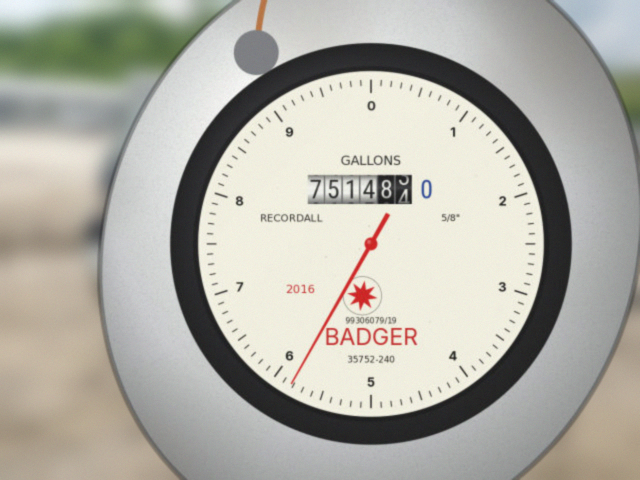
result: 7514835.8,gal
